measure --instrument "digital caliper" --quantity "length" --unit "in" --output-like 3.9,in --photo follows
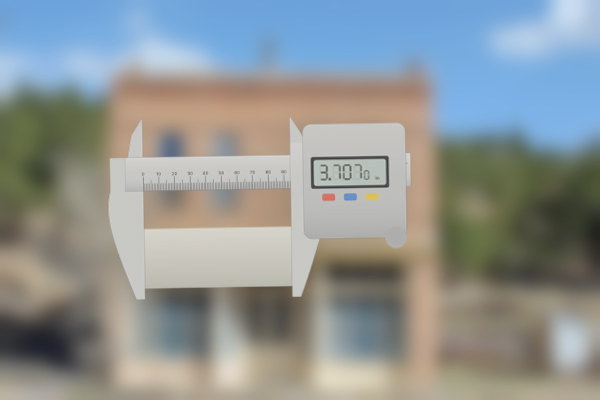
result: 3.7070,in
